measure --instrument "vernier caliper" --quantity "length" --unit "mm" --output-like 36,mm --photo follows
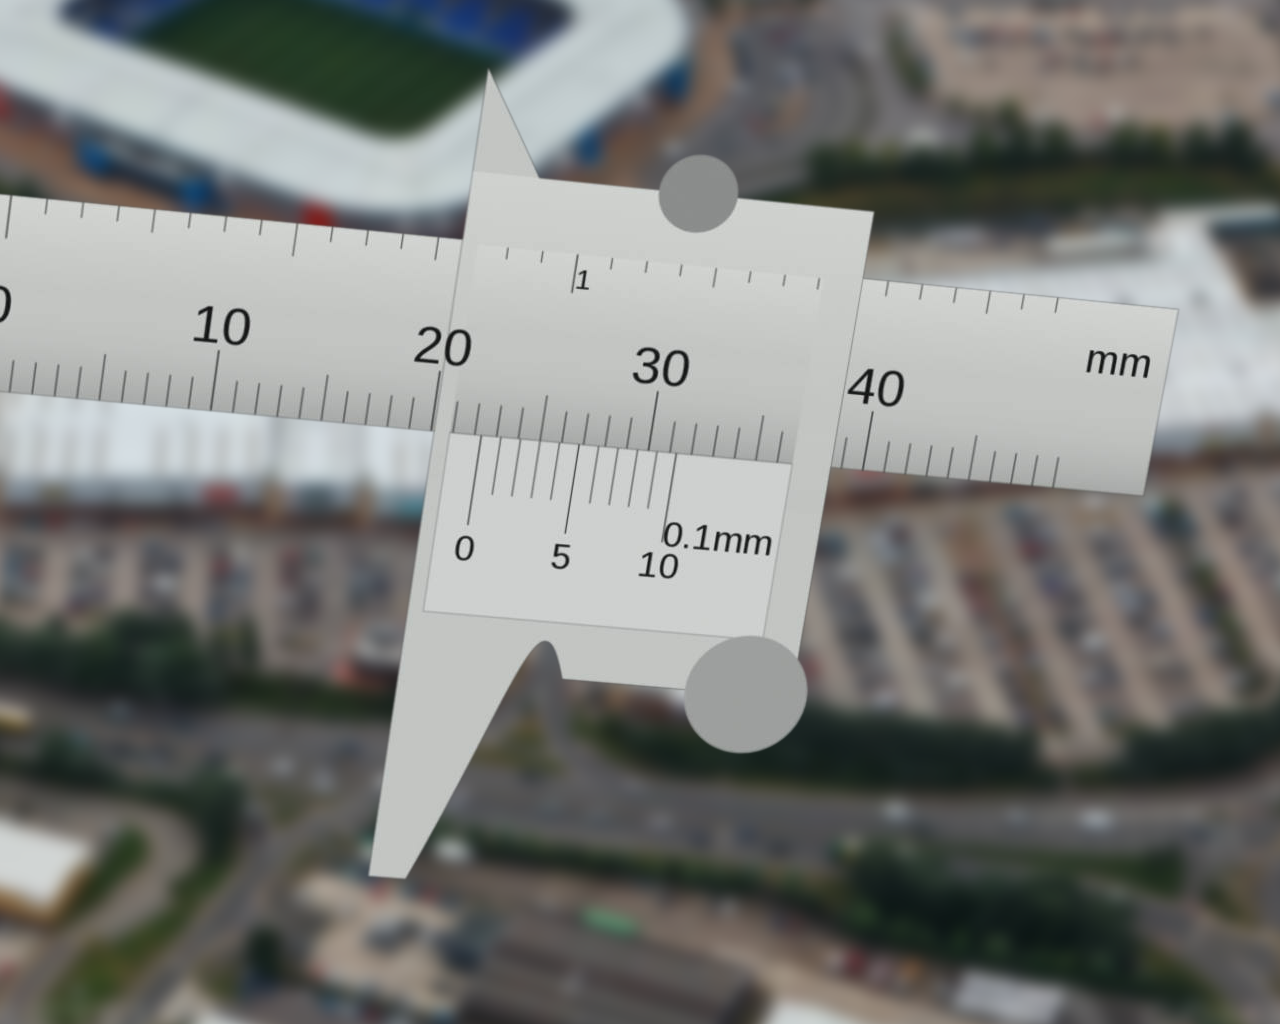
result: 22.3,mm
